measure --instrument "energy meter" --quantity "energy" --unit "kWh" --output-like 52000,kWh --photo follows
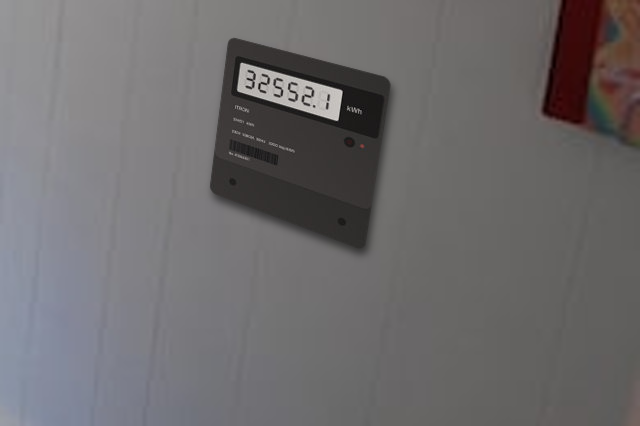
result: 32552.1,kWh
